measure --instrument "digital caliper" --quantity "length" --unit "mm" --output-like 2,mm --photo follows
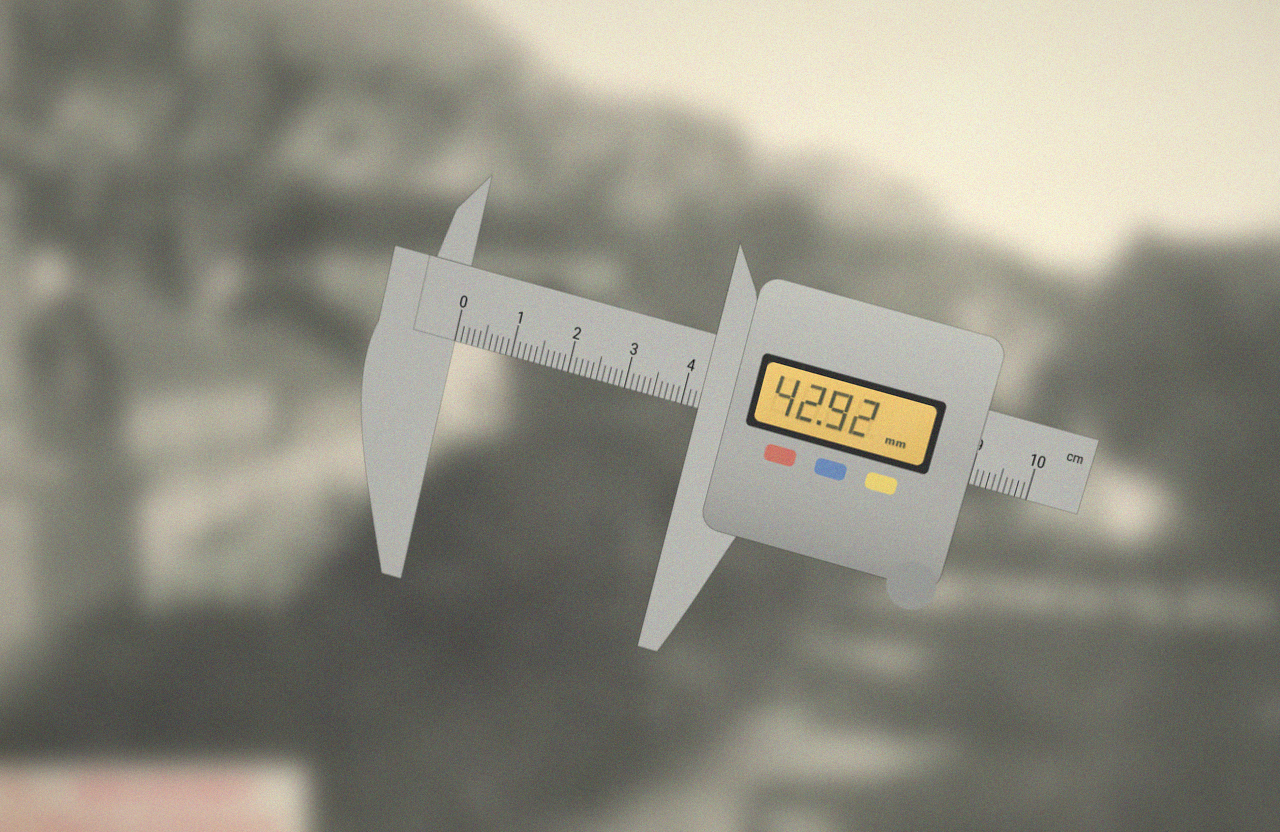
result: 42.92,mm
